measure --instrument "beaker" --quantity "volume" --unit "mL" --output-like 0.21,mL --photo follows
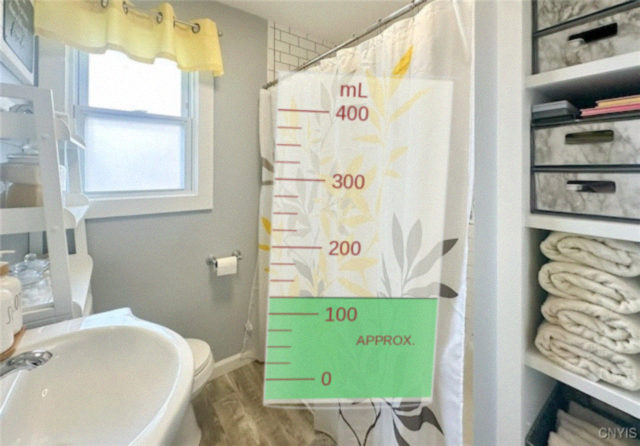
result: 125,mL
